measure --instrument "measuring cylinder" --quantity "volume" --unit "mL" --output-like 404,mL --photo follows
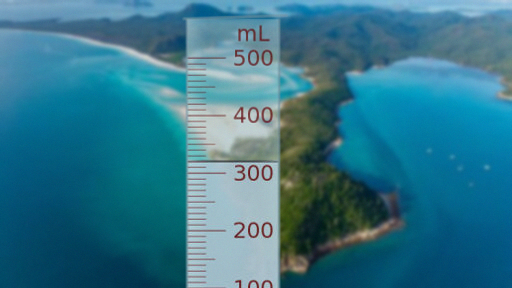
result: 320,mL
